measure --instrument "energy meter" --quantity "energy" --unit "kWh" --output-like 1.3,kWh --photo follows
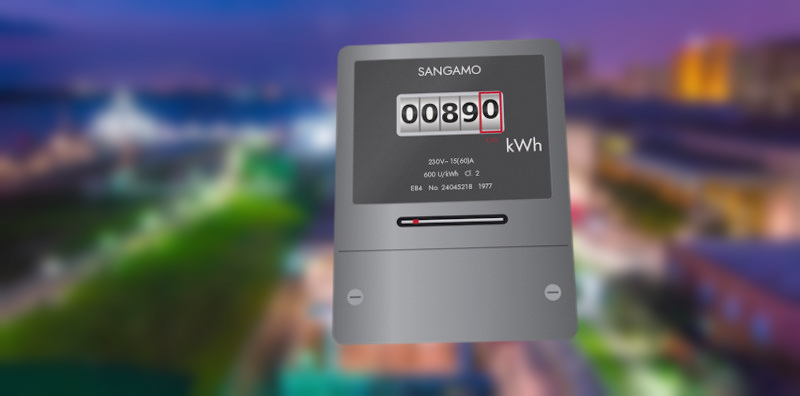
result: 89.0,kWh
